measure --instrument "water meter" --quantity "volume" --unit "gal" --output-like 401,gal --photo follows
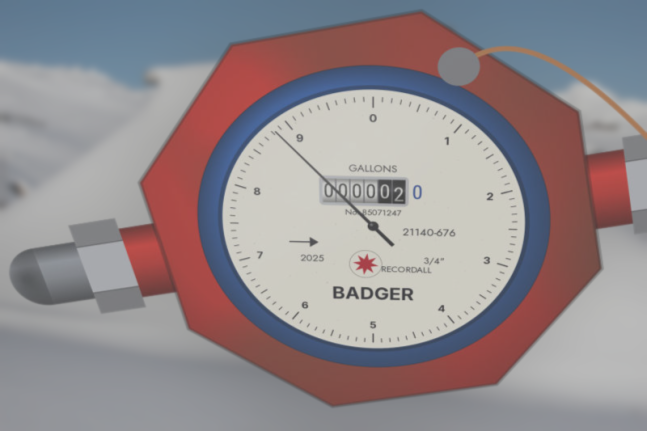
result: 18.8,gal
